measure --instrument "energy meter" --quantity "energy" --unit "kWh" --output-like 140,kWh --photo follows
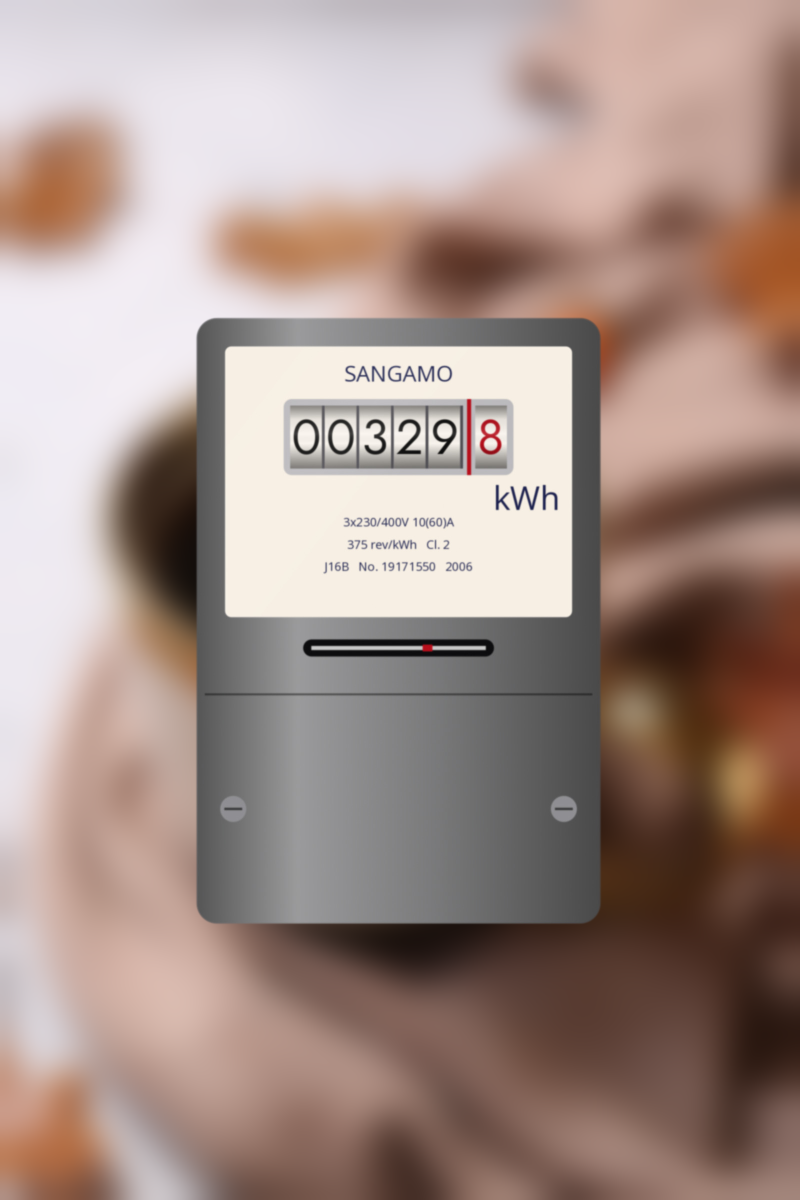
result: 329.8,kWh
